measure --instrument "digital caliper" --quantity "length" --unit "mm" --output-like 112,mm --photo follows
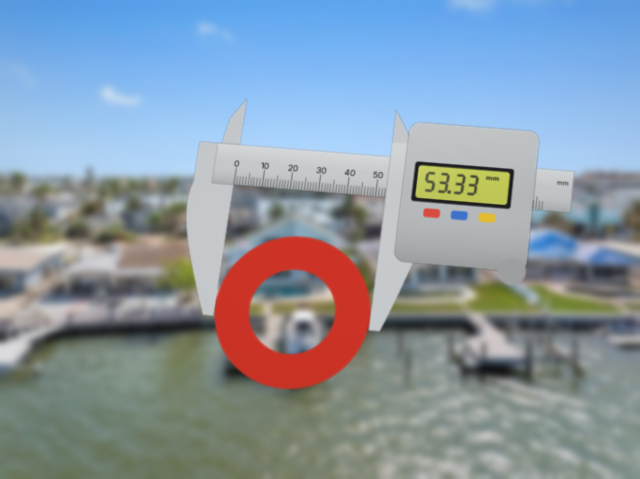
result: 53.33,mm
